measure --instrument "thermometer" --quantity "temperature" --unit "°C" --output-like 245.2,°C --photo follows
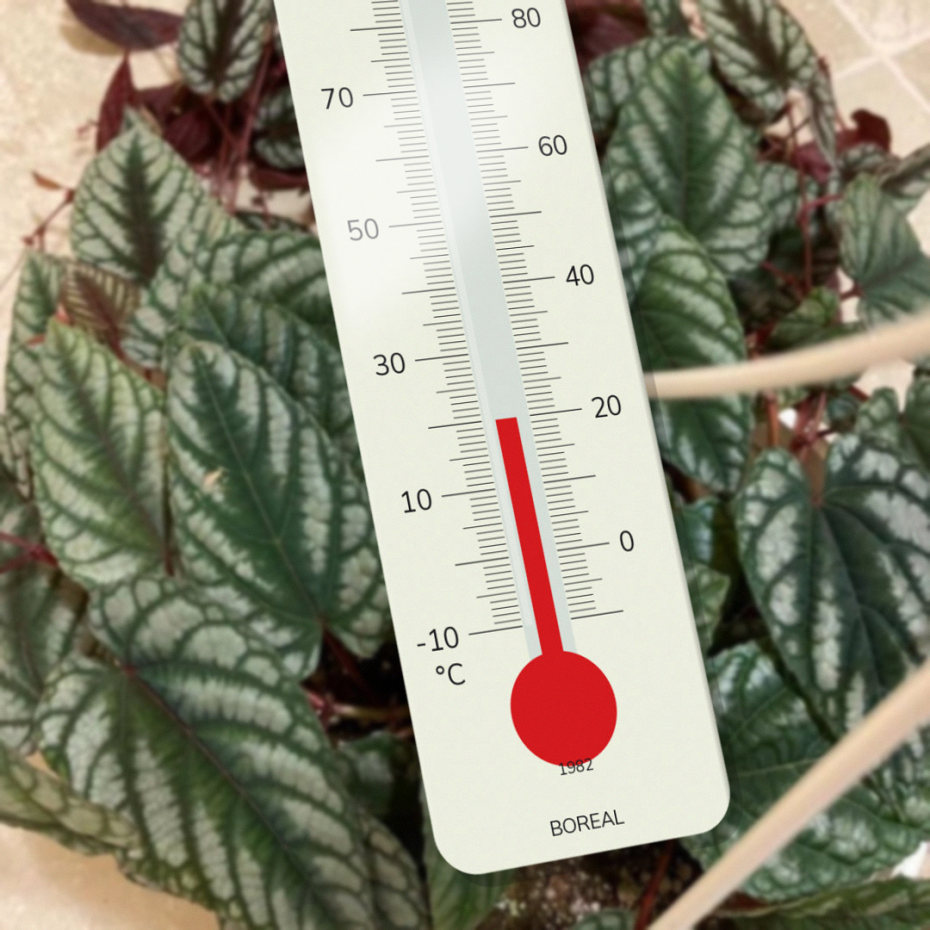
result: 20,°C
